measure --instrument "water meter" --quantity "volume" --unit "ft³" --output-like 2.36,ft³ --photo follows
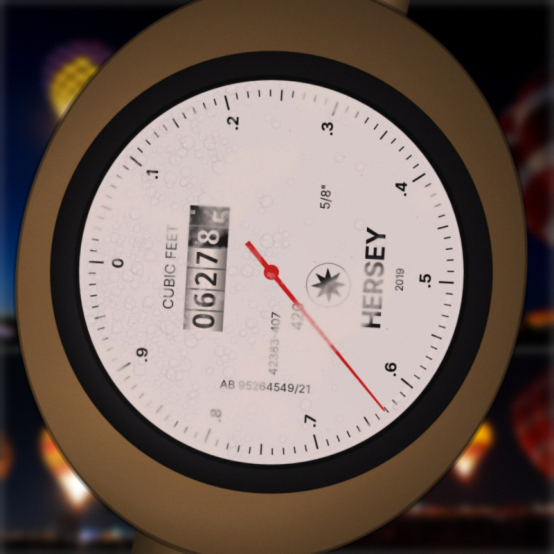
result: 62784.63,ft³
